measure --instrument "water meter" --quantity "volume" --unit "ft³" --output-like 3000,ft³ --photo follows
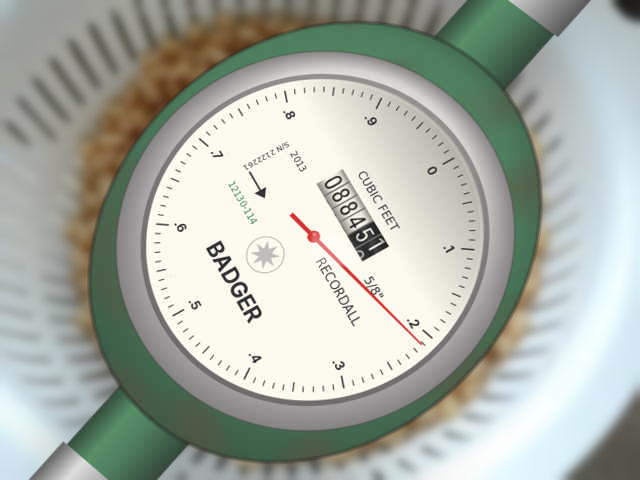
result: 88451.21,ft³
